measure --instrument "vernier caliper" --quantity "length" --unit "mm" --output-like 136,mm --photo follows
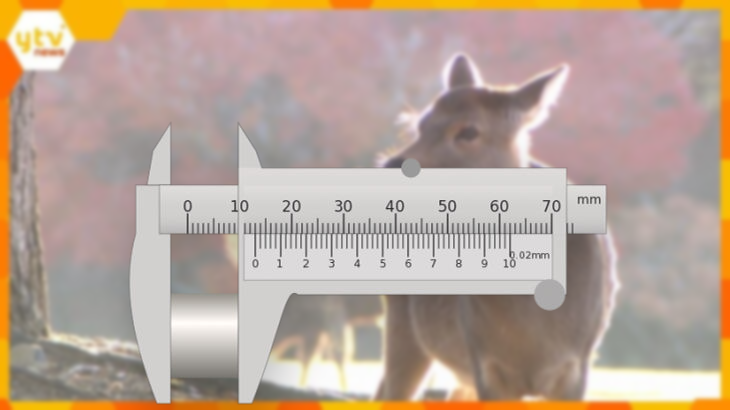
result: 13.0,mm
